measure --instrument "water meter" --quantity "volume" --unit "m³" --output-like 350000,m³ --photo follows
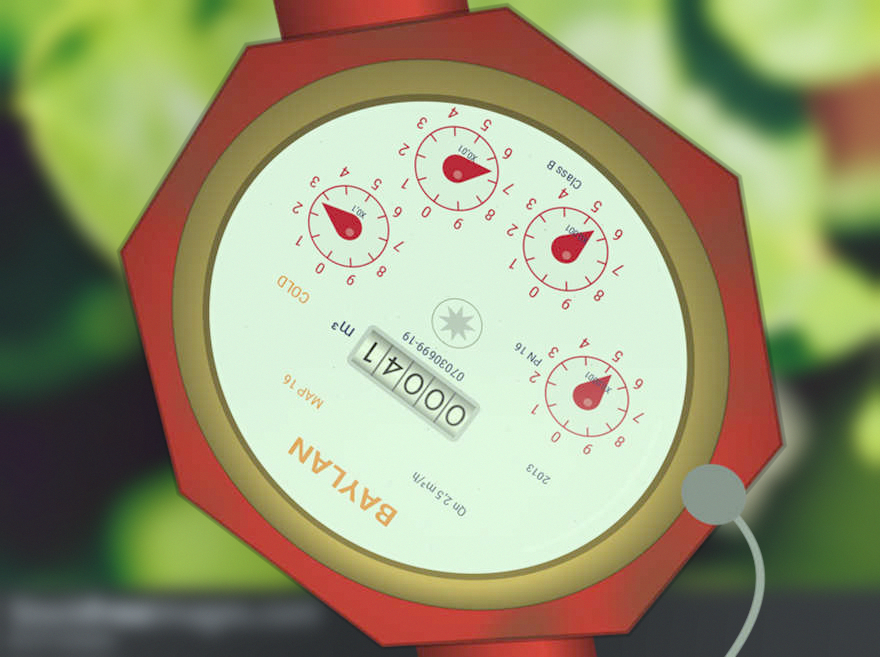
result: 41.2655,m³
